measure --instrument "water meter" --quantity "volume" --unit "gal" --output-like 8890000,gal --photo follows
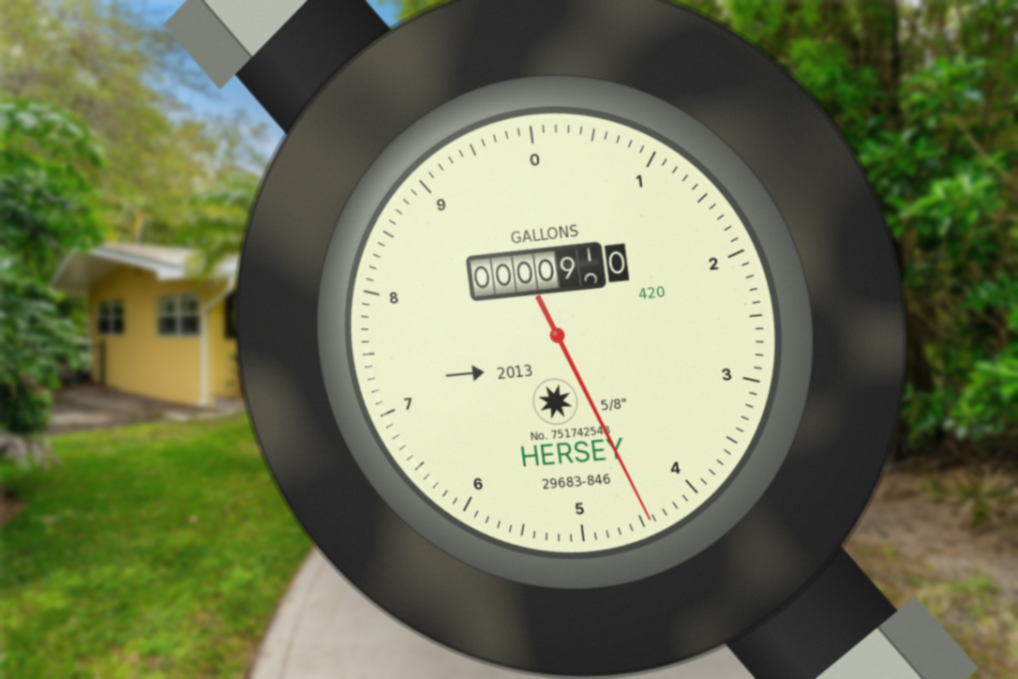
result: 914.4,gal
